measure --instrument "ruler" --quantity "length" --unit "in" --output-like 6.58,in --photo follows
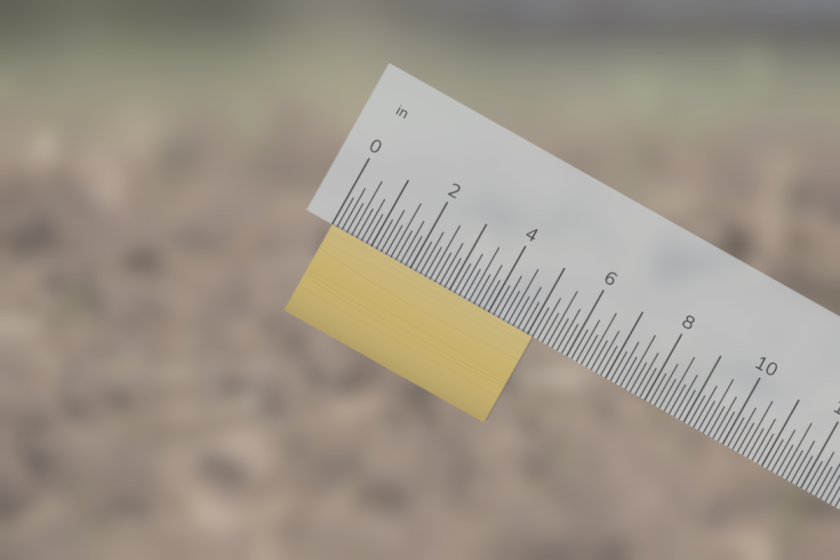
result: 5.125,in
